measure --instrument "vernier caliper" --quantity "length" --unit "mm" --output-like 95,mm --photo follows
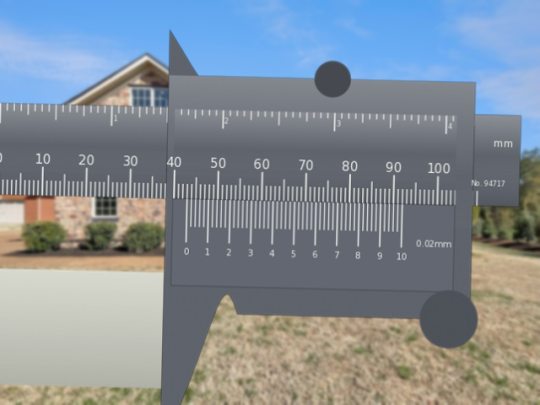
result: 43.0,mm
